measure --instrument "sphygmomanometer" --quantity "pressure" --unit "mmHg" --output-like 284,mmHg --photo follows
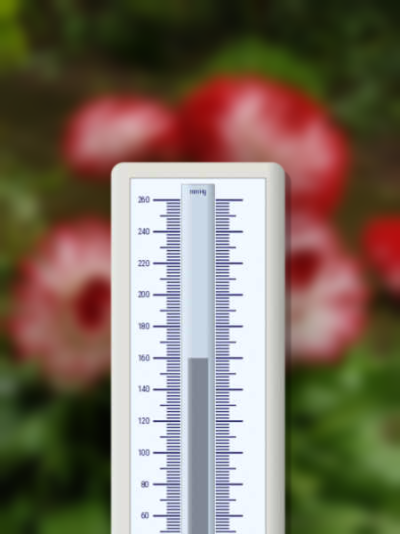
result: 160,mmHg
